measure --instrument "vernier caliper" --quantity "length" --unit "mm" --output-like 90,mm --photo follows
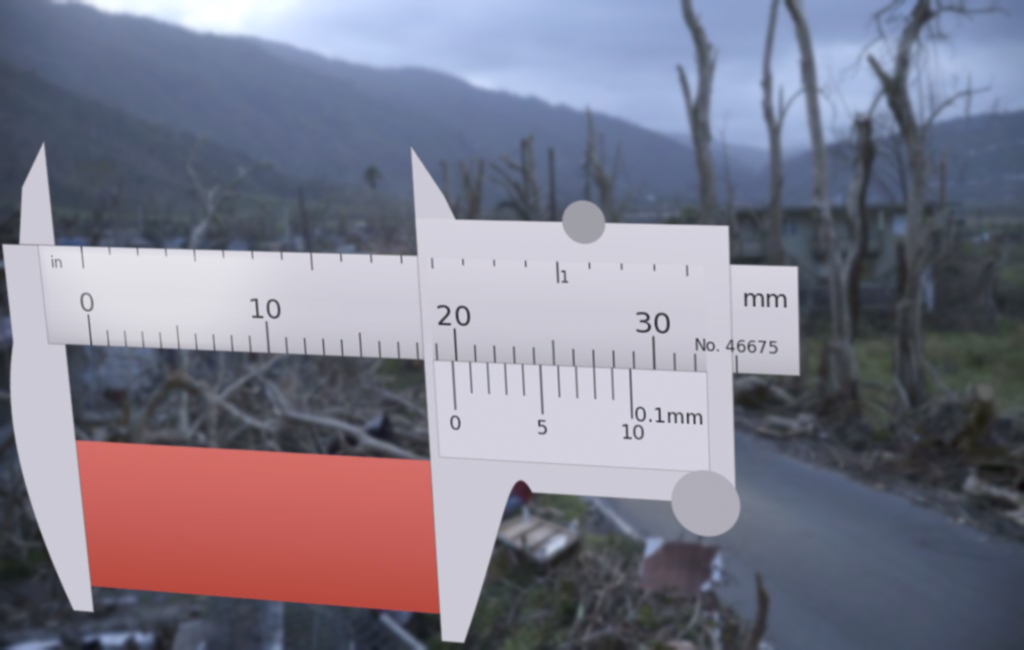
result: 19.8,mm
